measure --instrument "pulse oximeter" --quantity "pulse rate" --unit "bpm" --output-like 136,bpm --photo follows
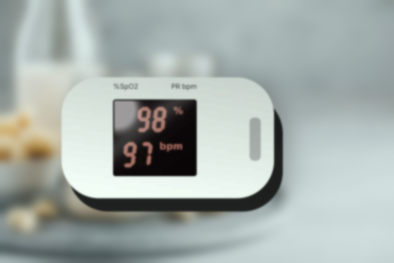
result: 97,bpm
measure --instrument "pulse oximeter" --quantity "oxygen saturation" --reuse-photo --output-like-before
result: 98,%
